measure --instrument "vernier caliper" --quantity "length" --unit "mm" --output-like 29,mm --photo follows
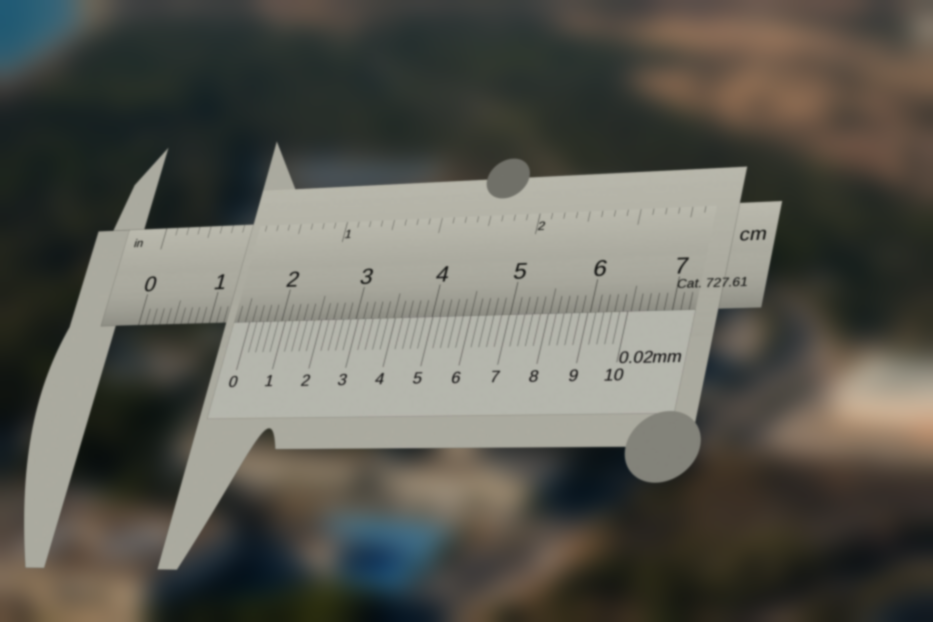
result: 15.6,mm
